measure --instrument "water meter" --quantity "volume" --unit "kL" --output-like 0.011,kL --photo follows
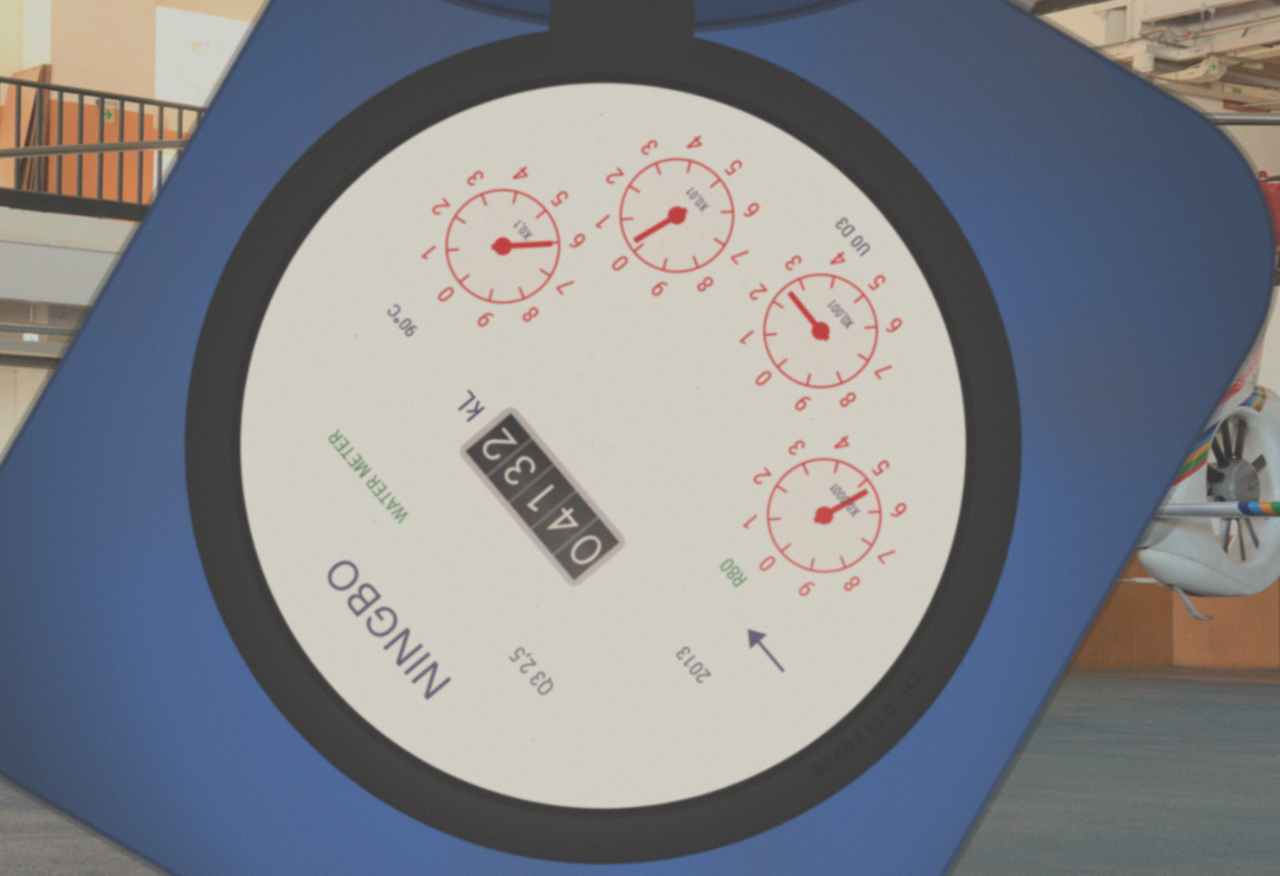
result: 4132.6025,kL
